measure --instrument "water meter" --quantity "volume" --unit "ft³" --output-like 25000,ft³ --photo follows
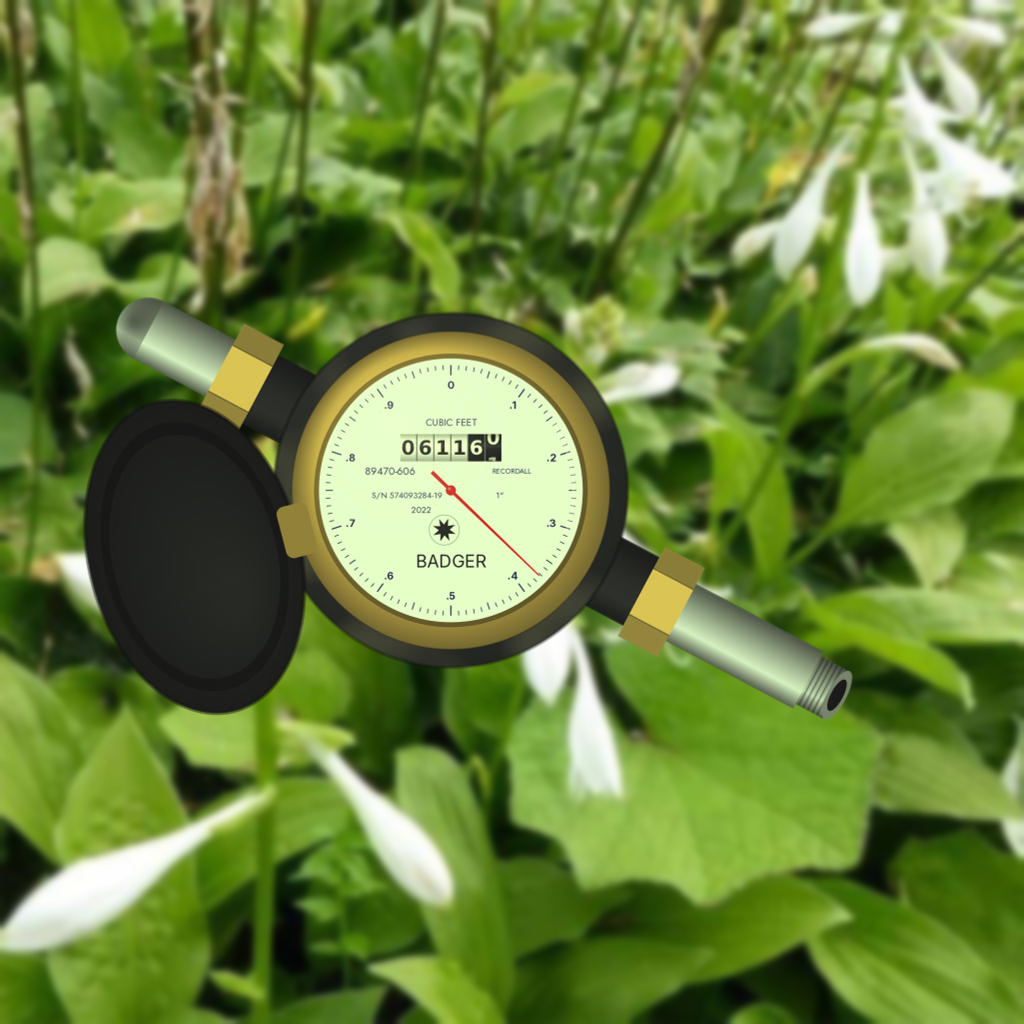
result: 61160.37,ft³
